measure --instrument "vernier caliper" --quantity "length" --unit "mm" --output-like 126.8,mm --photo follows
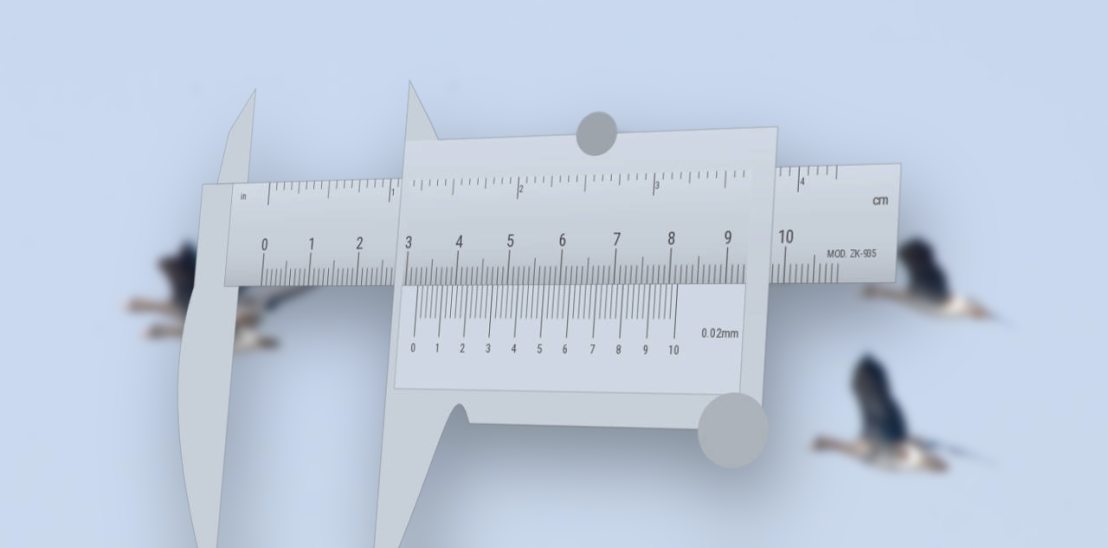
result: 32.5,mm
